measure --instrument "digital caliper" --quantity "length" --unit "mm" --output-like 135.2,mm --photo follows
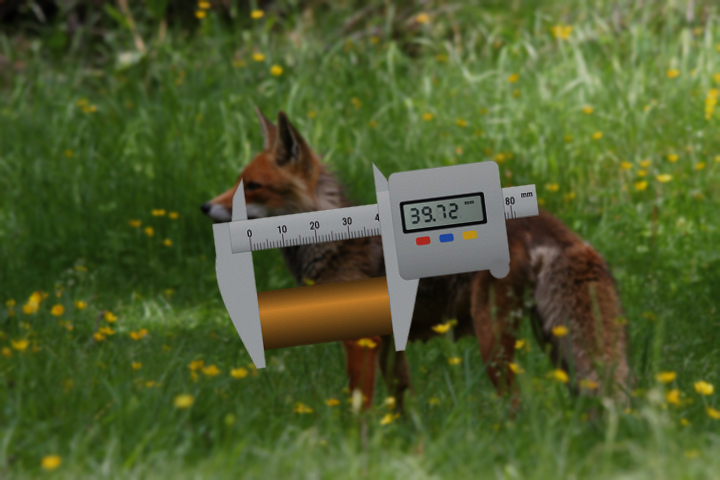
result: 39.72,mm
